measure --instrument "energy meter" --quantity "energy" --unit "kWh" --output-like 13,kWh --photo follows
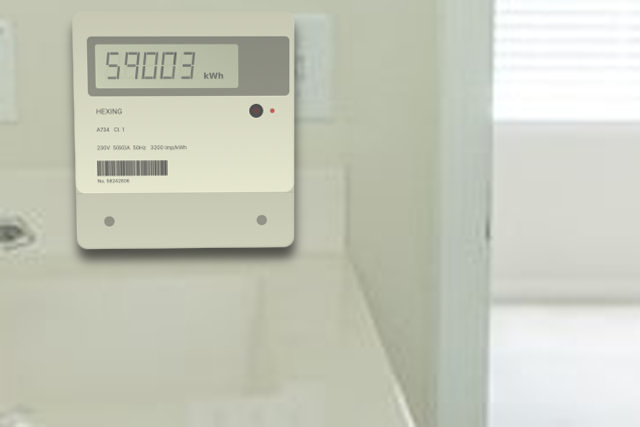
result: 59003,kWh
